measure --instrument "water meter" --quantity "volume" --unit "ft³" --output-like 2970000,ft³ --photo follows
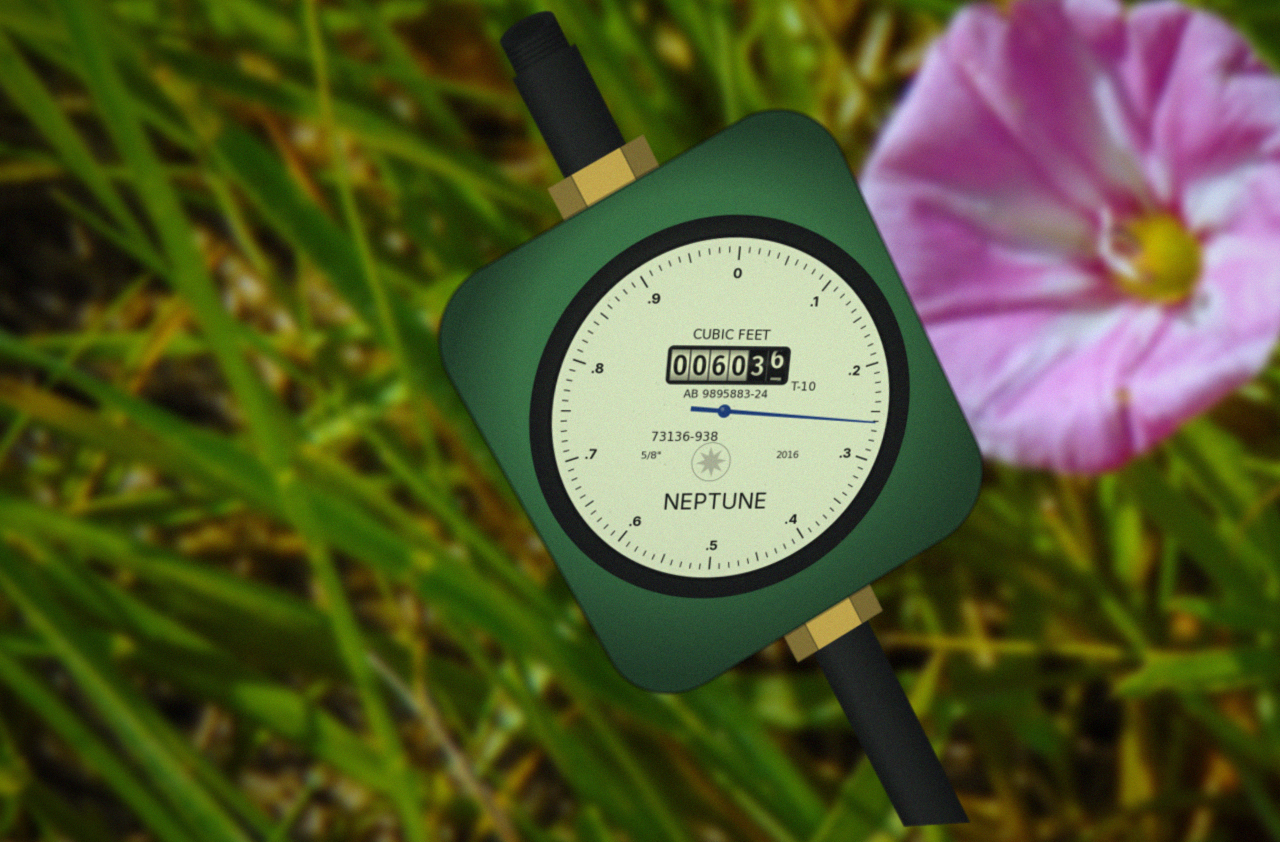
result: 6036.26,ft³
